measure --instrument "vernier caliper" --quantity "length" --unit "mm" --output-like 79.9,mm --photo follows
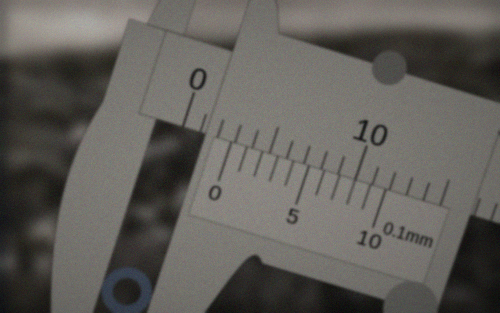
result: 2.8,mm
